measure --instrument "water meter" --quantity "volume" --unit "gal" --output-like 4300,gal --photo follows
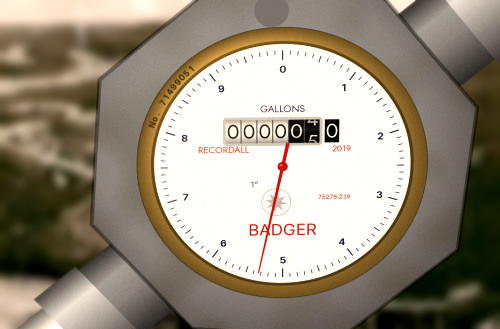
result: 45.3,gal
